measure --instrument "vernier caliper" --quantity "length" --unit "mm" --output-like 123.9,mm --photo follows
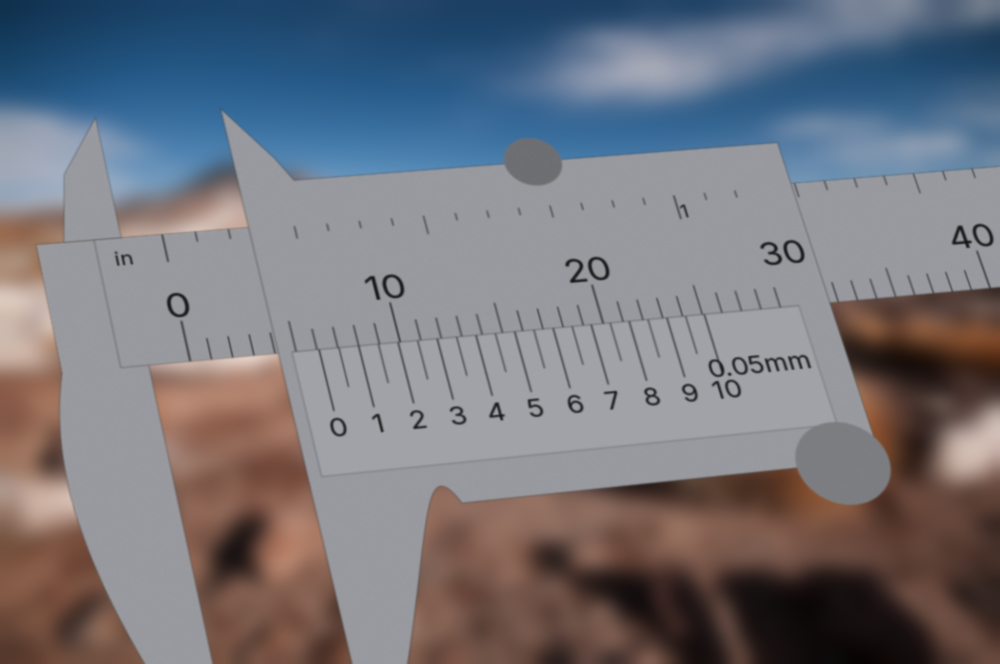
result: 6.1,mm
